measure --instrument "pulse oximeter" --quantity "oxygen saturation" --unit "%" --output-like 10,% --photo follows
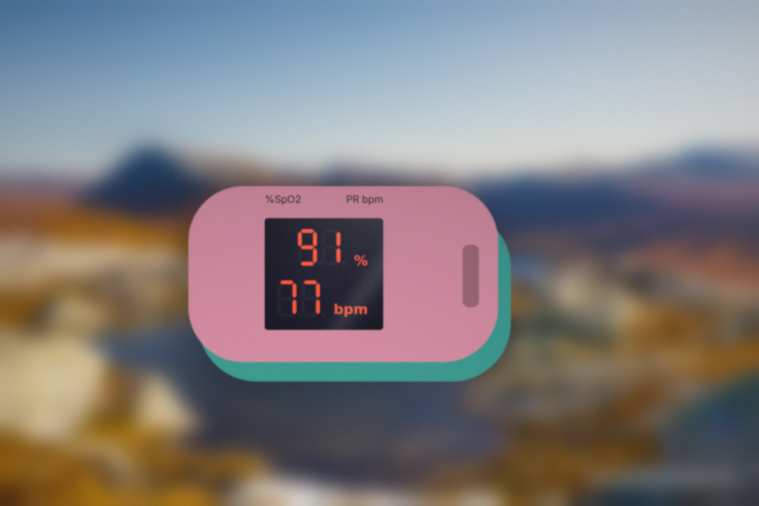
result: 91,%
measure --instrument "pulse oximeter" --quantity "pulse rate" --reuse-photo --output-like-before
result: 77,bpm
